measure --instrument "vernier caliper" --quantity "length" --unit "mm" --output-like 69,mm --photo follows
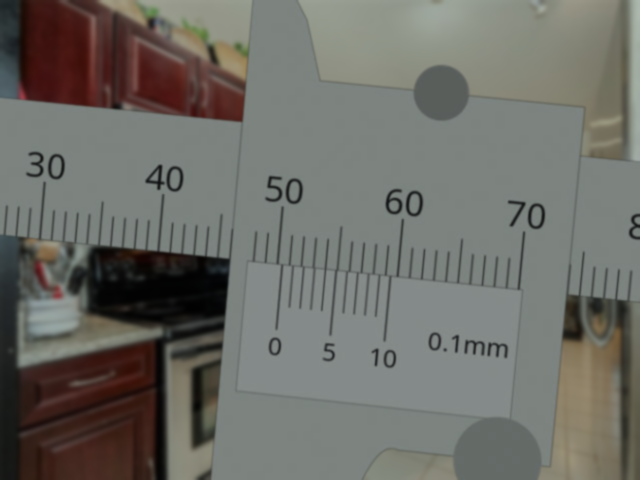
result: 50.4,mm
